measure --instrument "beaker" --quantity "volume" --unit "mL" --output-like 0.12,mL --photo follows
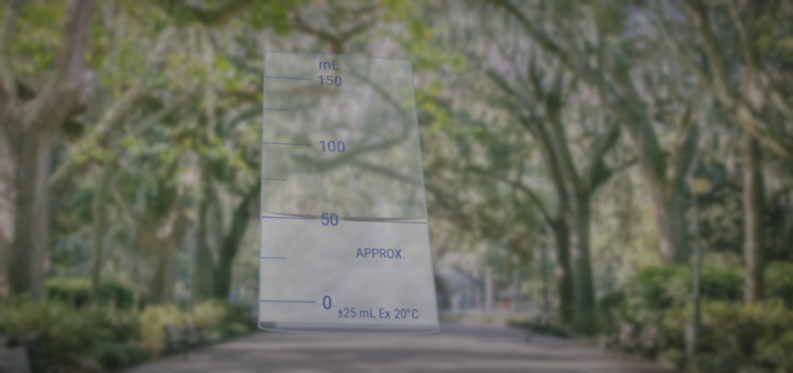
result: 50,mL
